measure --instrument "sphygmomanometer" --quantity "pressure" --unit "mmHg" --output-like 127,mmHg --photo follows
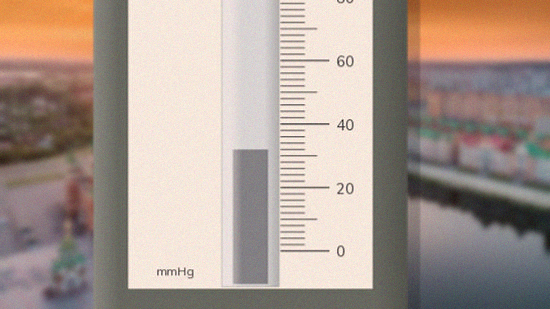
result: 32,mmHg
